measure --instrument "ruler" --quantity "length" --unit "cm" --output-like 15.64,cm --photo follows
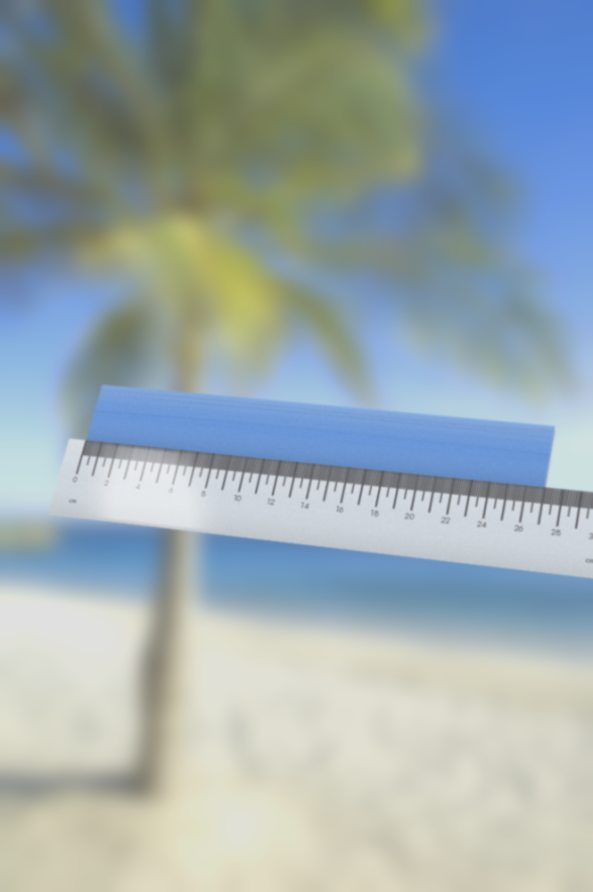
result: 27,cm
